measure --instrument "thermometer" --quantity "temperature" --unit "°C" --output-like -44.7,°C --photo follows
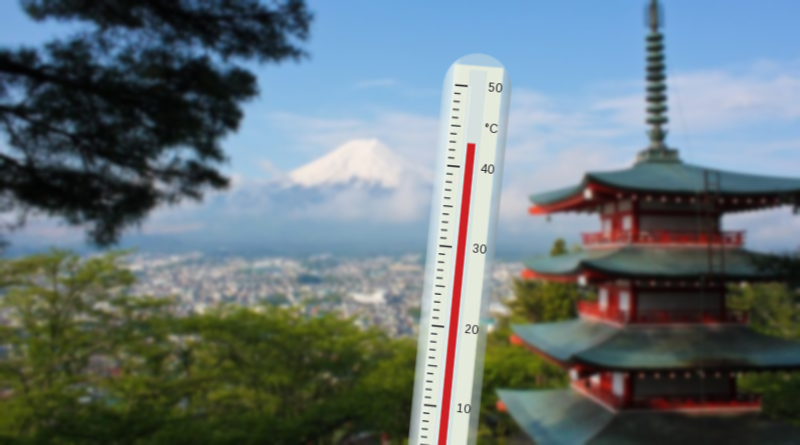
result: 43,°C
